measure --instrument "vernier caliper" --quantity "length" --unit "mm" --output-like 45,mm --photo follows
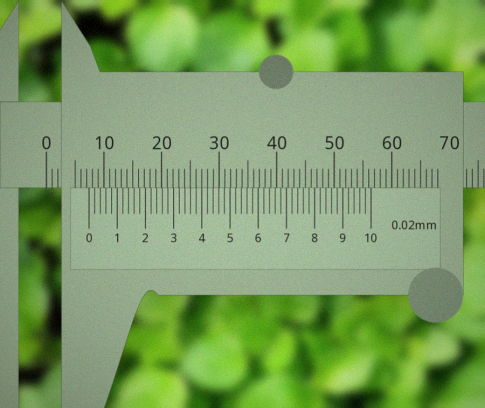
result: 7.4,mm
